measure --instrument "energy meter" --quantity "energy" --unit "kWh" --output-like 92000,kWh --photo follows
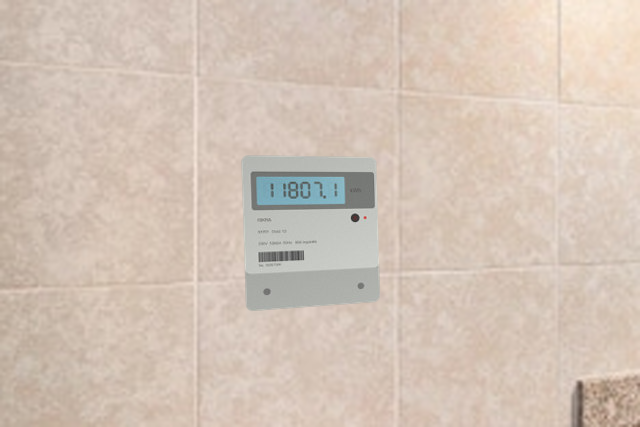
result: 11807.1,kWh
